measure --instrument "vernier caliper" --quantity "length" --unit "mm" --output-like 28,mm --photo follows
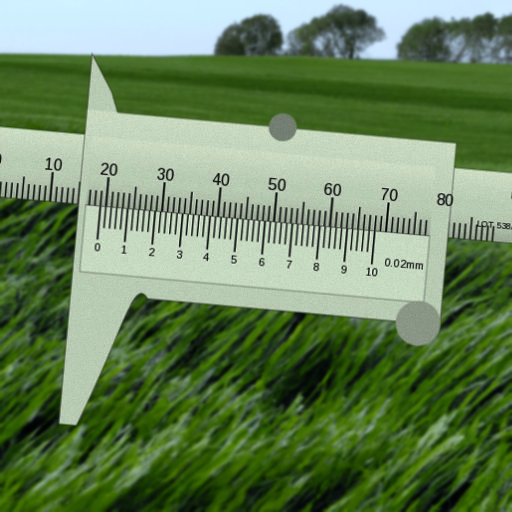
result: 19.0,mm
